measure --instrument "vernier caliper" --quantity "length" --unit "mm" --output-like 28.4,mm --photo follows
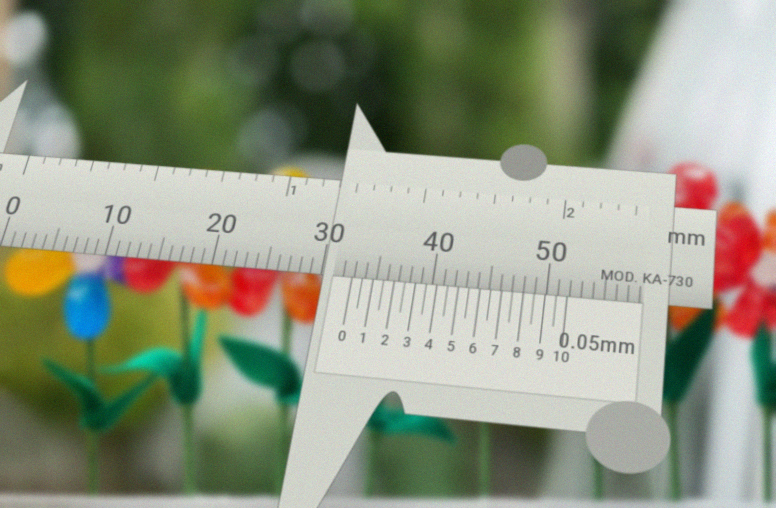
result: 32.8,mm
